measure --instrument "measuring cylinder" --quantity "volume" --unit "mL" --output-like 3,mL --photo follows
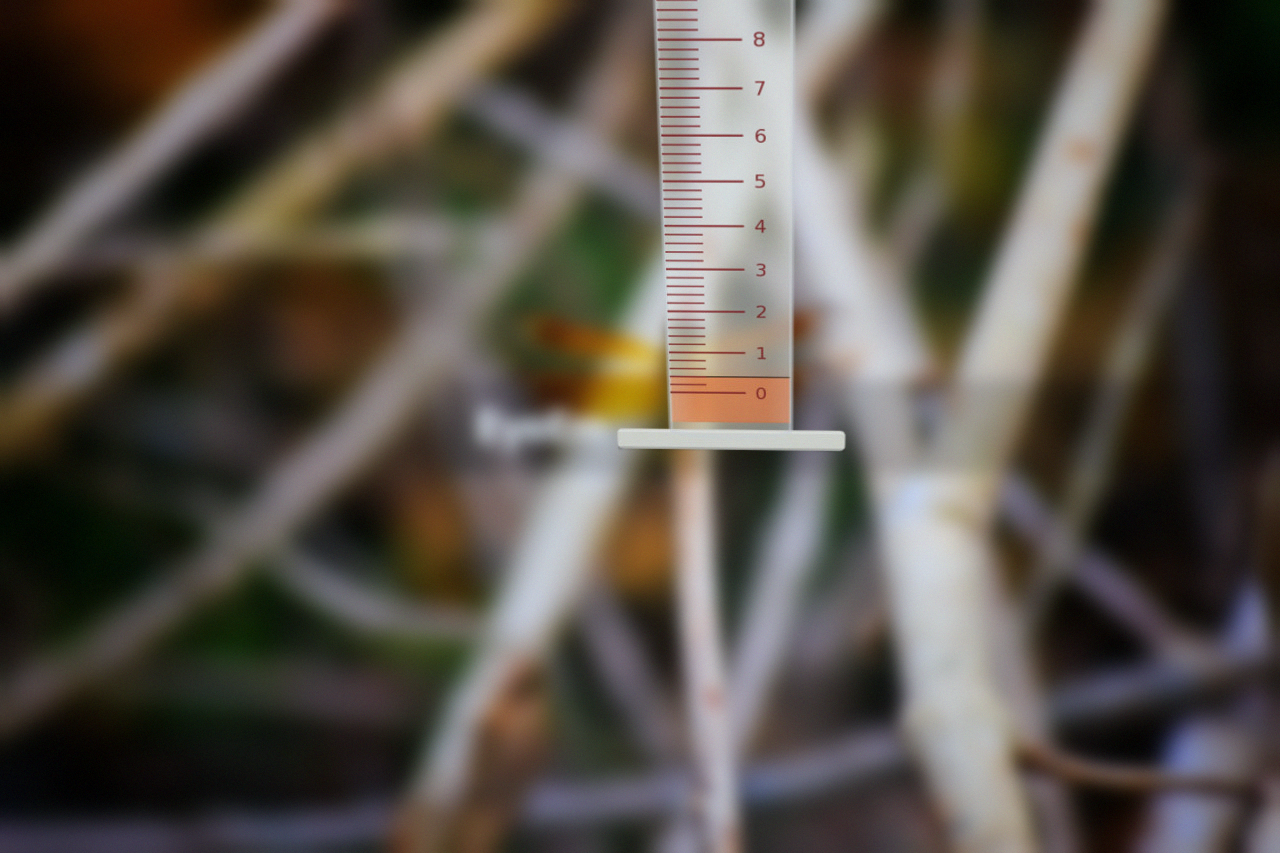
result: 0.4,mL
